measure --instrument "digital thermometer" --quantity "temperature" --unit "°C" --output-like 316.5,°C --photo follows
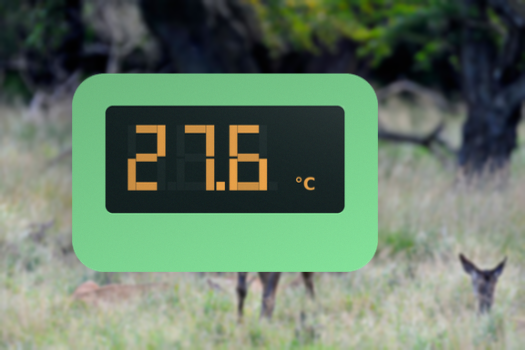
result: 27.6,°C
